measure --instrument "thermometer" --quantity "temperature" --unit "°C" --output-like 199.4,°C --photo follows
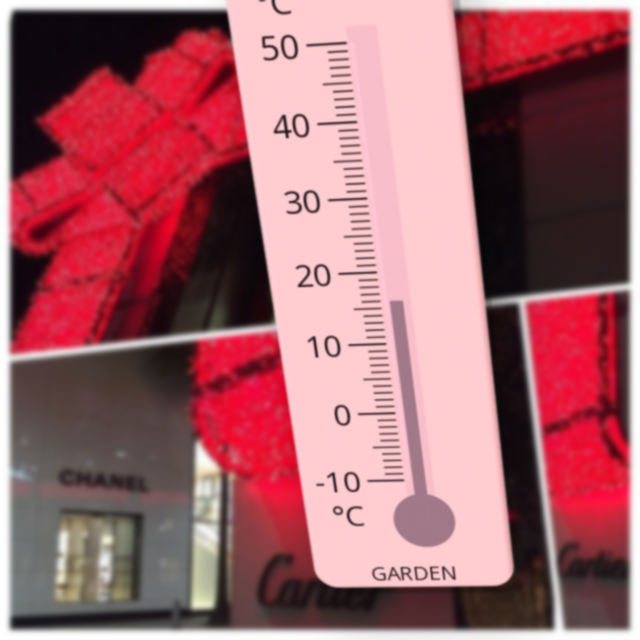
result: 16,°C
